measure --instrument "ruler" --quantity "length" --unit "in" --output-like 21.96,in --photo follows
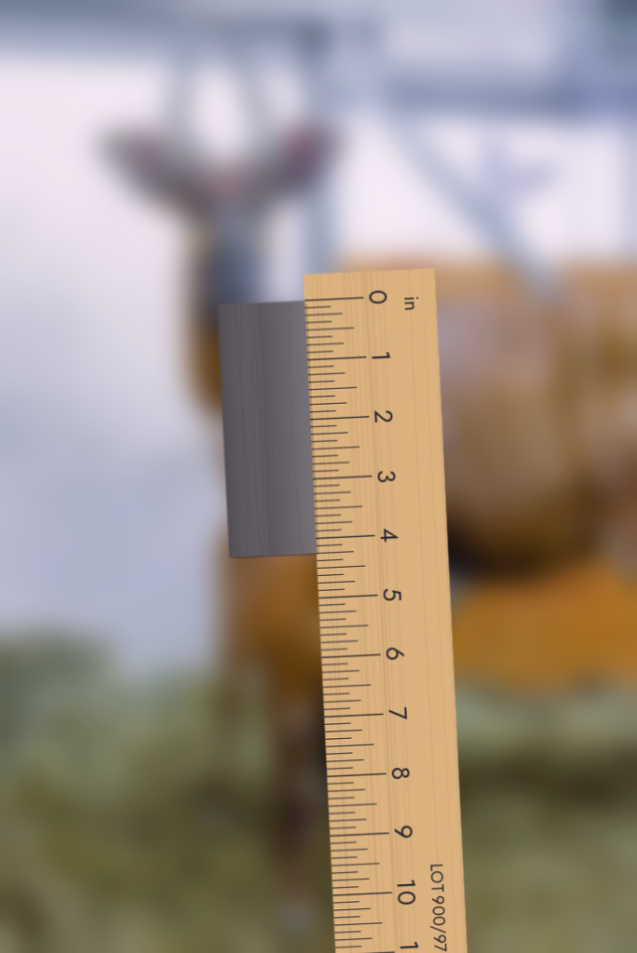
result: 4.25,in
